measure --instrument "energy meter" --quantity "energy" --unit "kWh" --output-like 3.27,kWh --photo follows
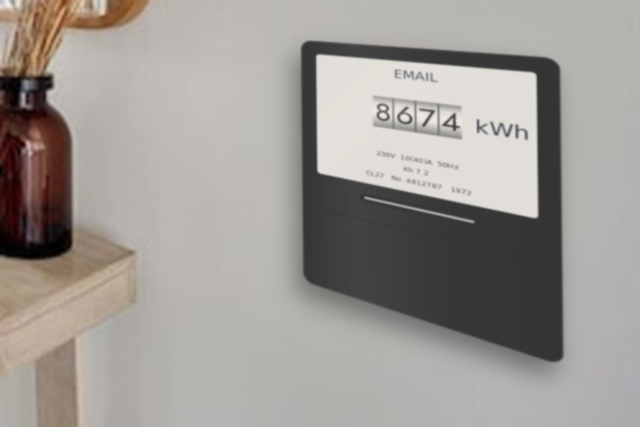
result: 8674,kWh
